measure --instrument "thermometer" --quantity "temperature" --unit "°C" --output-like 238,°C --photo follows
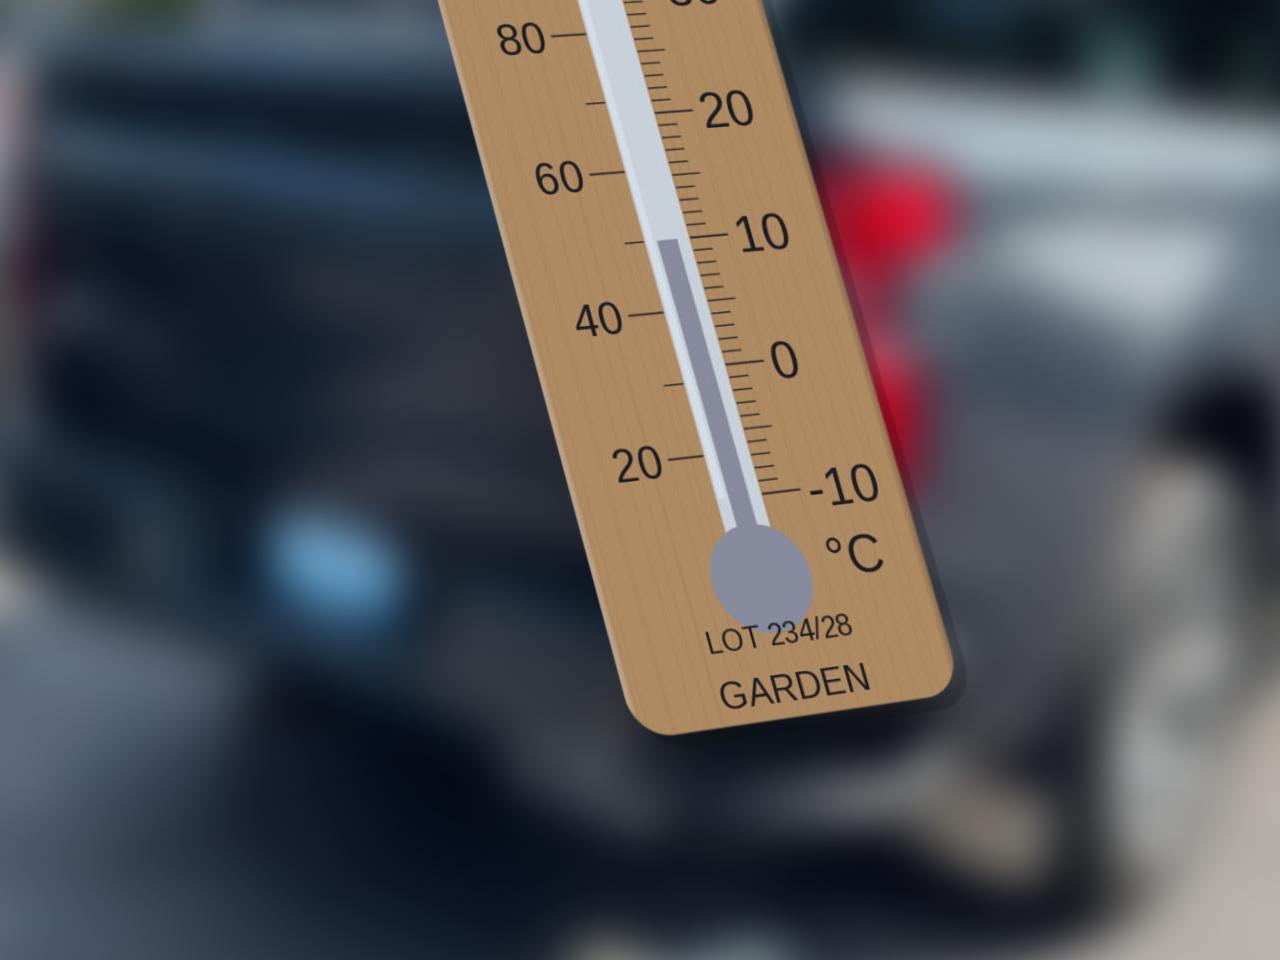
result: 10,°C
